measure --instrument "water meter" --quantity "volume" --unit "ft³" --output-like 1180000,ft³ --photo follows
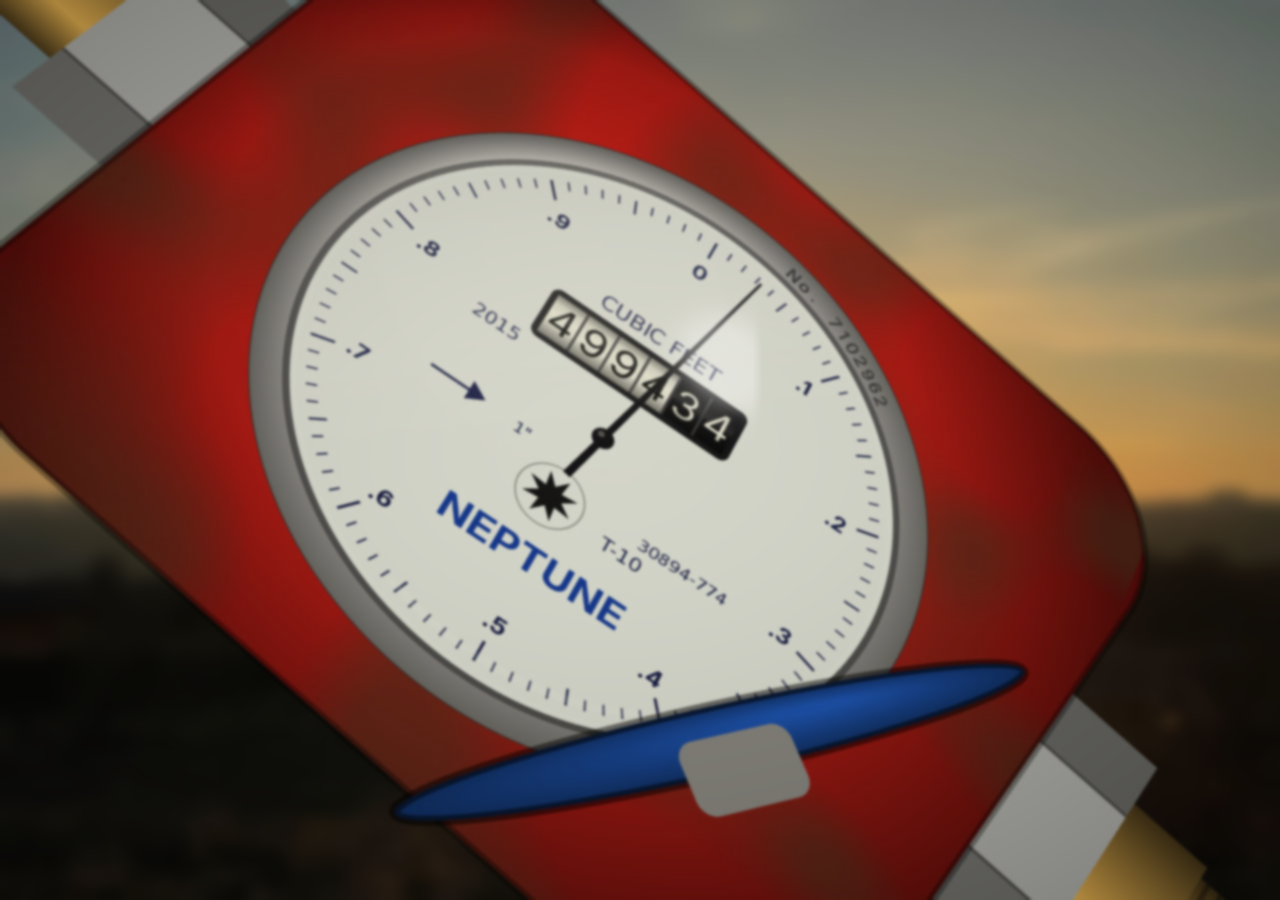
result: 499434.03,ft³
